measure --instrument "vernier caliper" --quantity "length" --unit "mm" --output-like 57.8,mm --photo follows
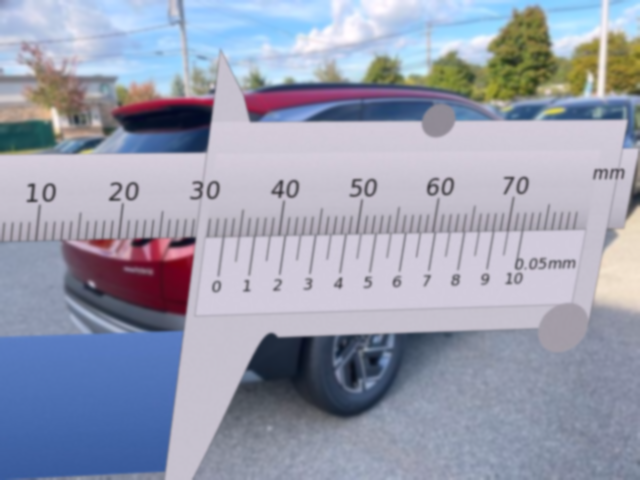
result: 33.0,mm
